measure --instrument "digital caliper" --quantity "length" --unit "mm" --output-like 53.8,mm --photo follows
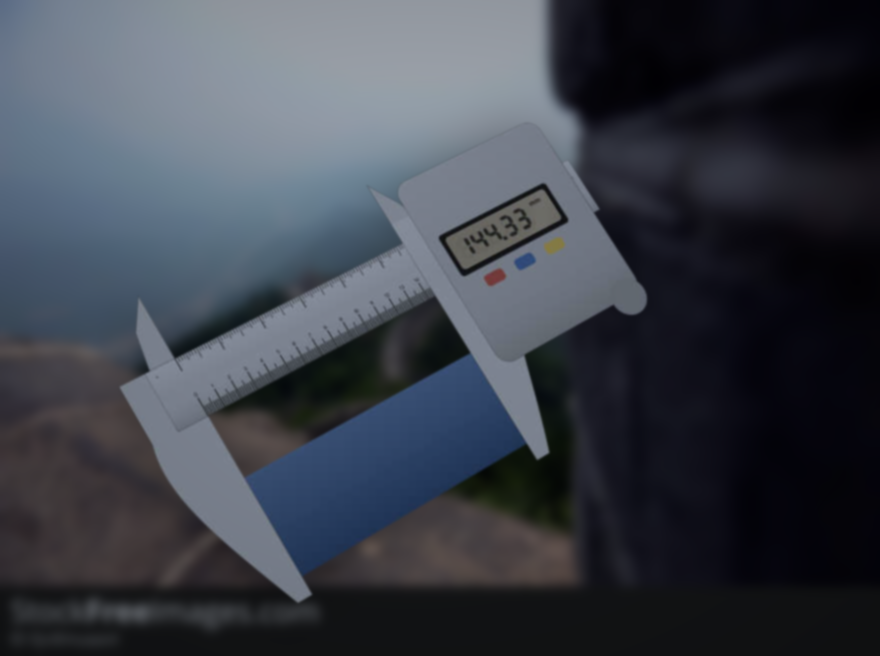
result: 144.33,mm
